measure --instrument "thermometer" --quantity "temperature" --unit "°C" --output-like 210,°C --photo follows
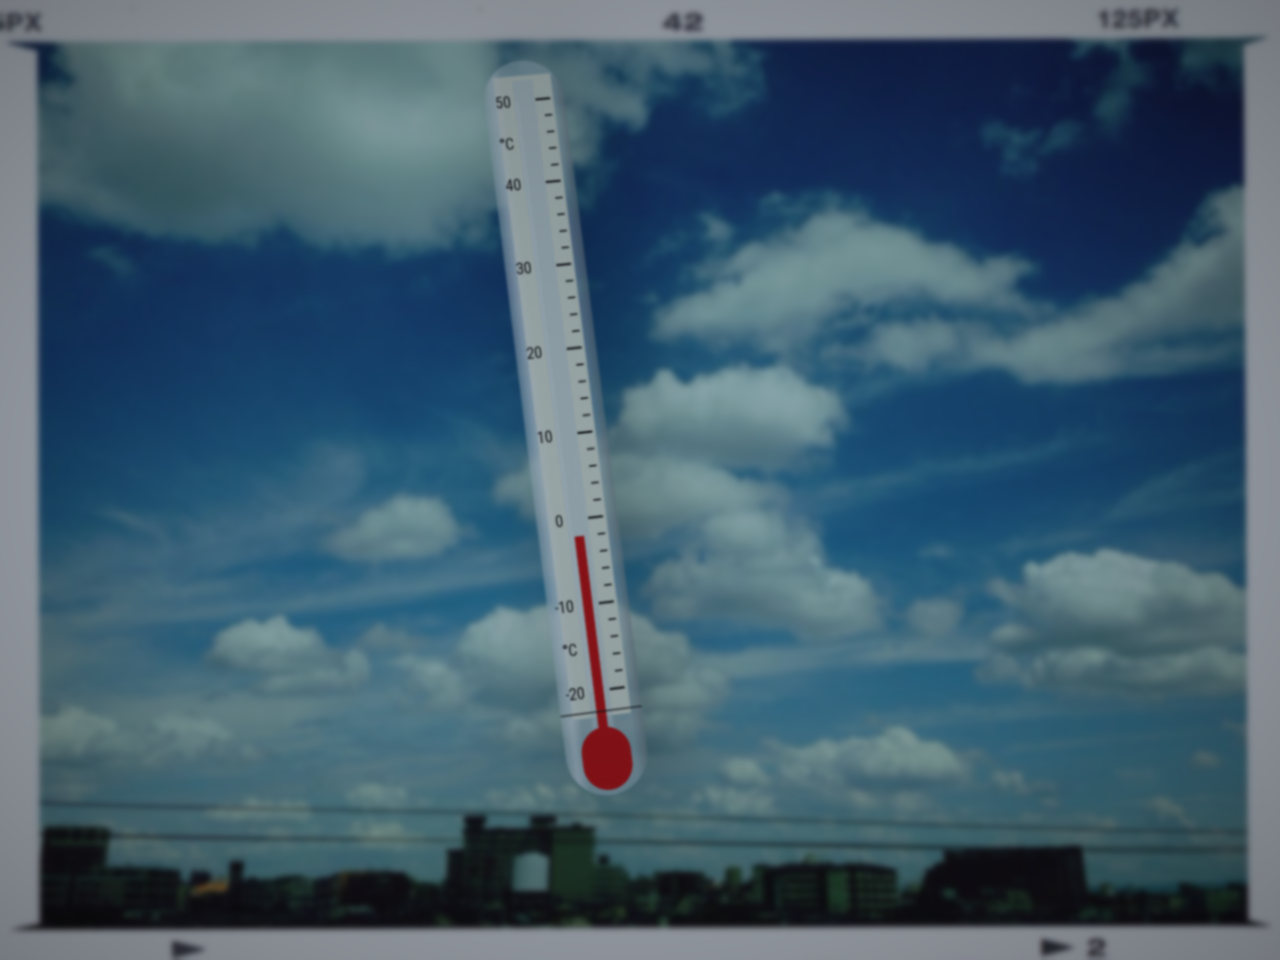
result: -2,°C
